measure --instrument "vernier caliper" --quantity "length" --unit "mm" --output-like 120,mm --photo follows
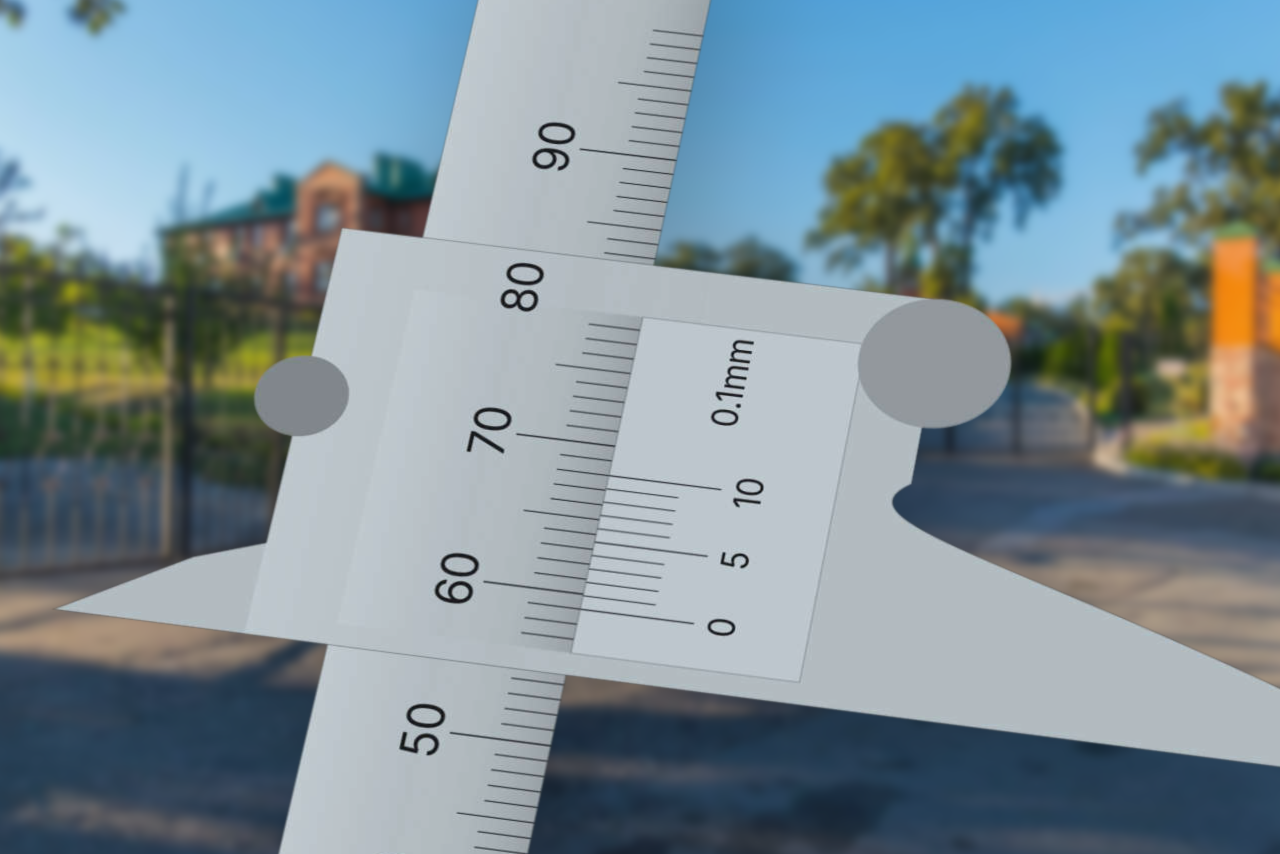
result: 59.0,mm
